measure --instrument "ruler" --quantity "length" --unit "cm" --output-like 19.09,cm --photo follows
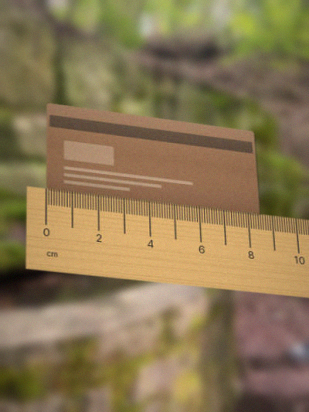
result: 8.5,cm
